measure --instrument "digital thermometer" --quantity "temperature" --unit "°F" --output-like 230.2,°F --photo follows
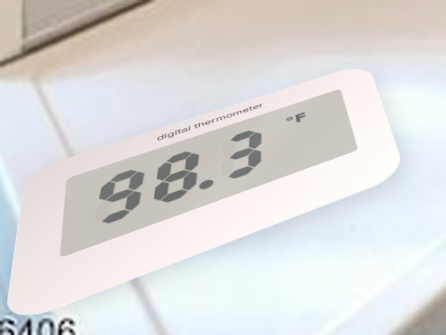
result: 98.3,°F
